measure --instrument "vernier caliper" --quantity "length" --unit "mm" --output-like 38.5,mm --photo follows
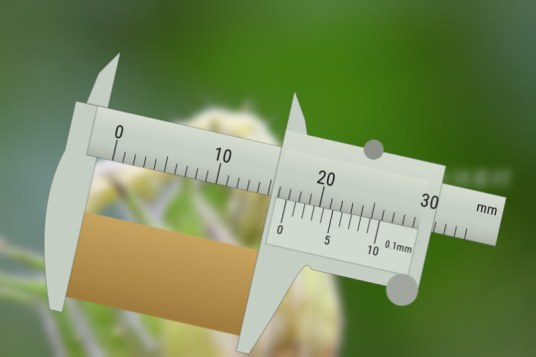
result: 16.8,mm
